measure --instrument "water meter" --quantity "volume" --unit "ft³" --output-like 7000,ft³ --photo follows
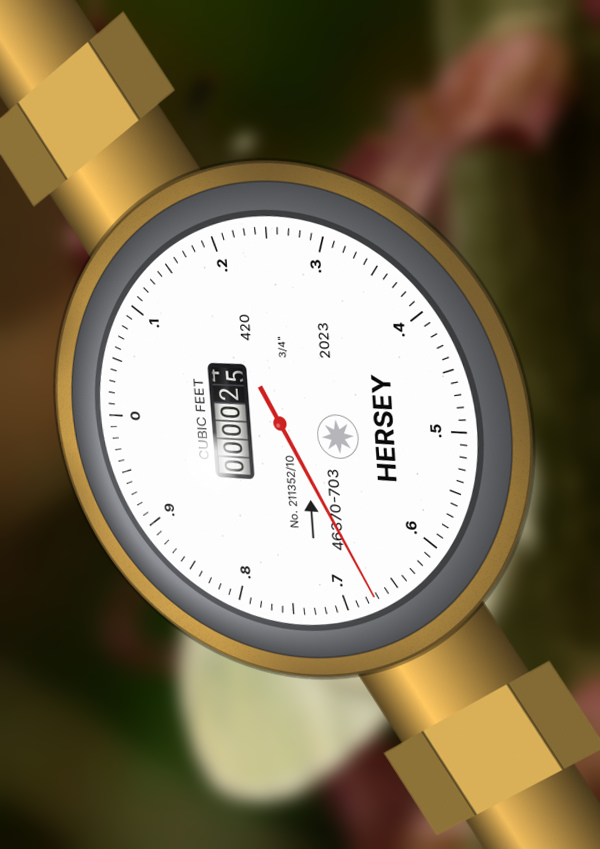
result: 24.67,ft³
